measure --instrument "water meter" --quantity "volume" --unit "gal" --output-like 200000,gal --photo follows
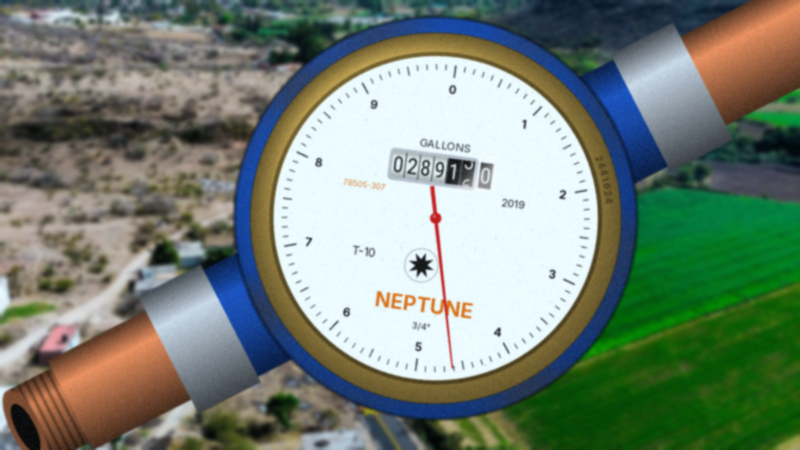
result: 289154.6,gal
